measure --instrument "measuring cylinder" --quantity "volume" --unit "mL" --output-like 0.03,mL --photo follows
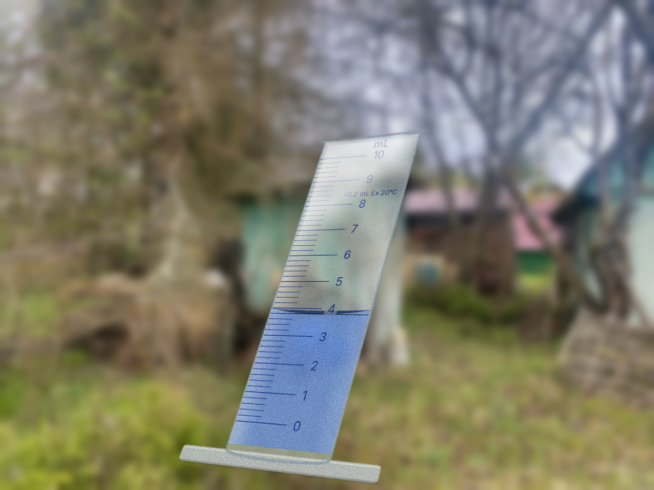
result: 3.8,mL
